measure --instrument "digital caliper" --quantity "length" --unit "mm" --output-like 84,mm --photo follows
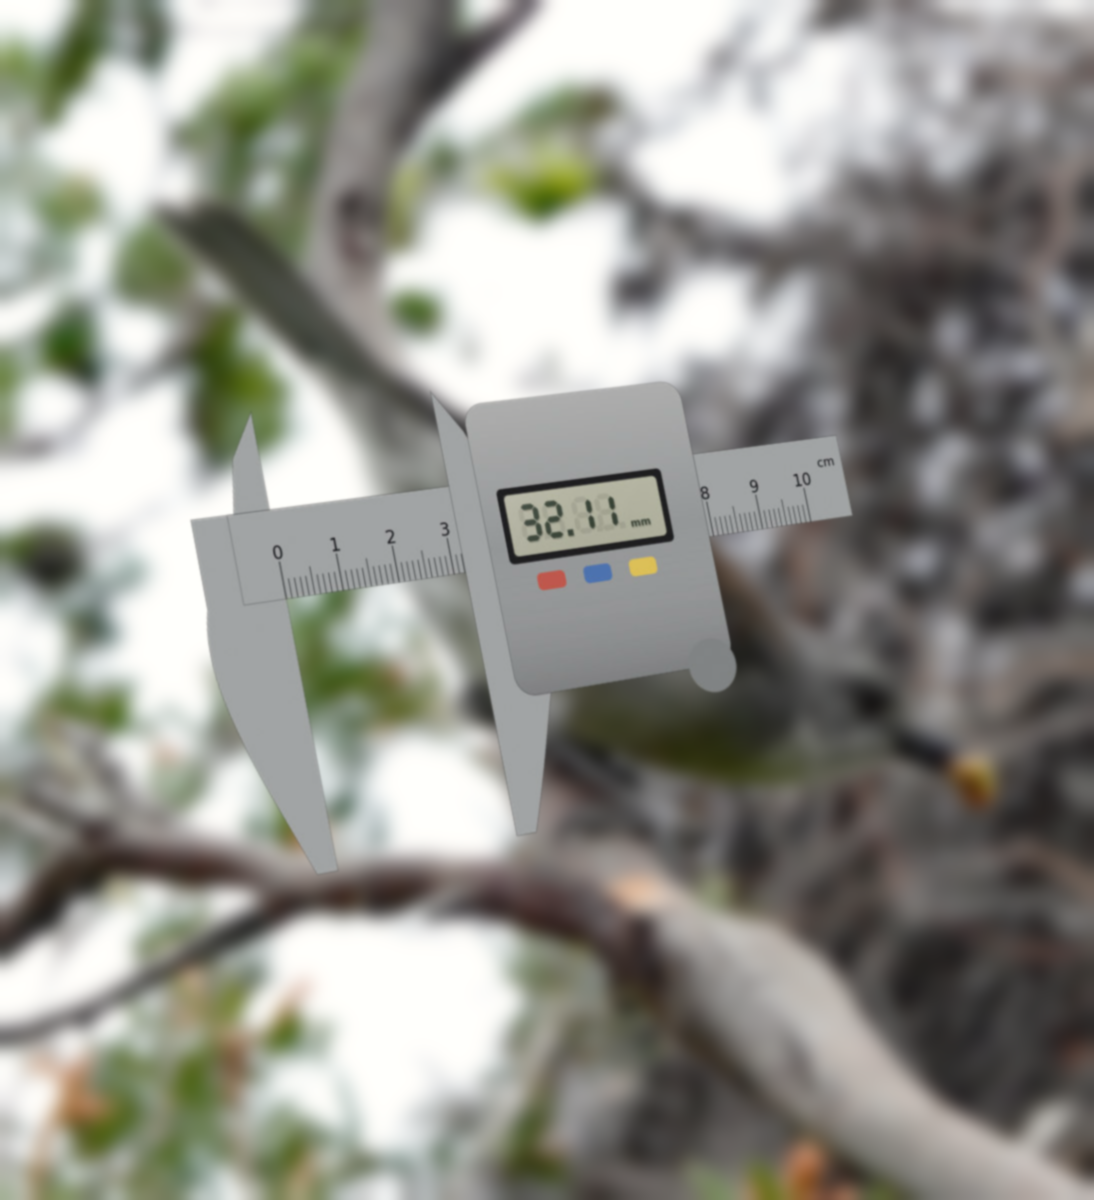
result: 32.11,mm
